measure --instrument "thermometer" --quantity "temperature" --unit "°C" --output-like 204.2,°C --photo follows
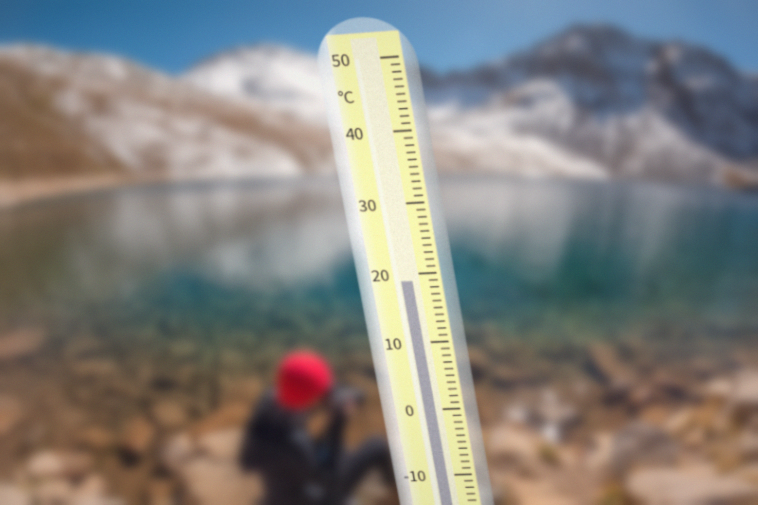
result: 19,°C
